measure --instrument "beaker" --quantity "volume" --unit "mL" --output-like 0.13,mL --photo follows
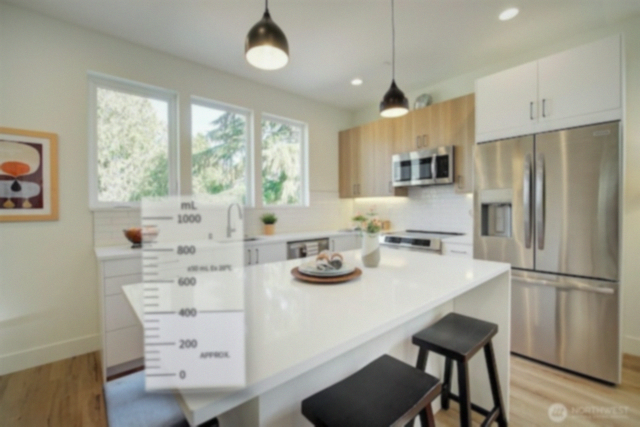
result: 400,mL
